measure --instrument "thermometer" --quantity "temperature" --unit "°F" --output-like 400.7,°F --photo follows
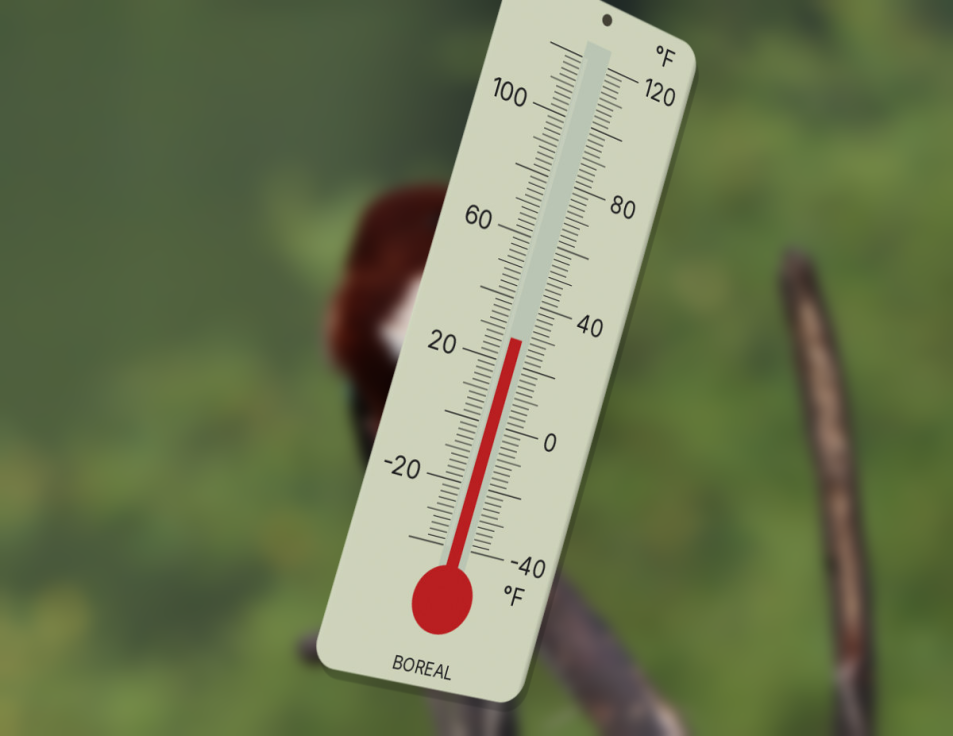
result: 28,°F
